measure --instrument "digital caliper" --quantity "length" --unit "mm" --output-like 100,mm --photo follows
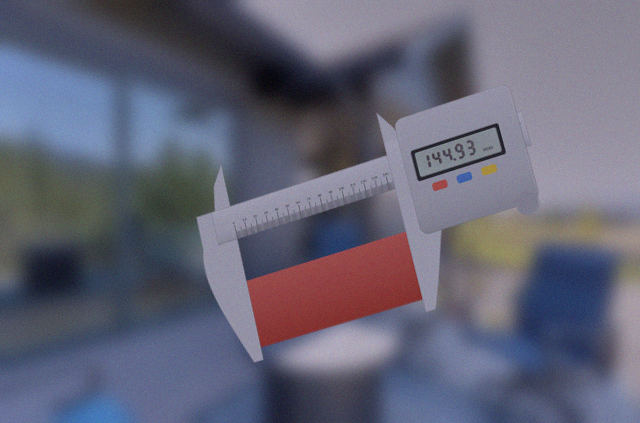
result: 144.93,mm
